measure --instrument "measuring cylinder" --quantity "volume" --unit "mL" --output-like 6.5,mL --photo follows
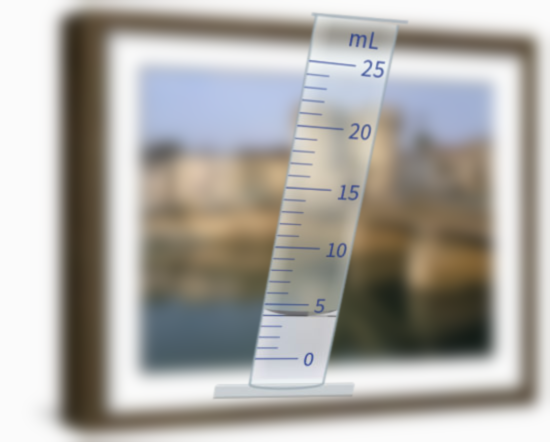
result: 4,mL
